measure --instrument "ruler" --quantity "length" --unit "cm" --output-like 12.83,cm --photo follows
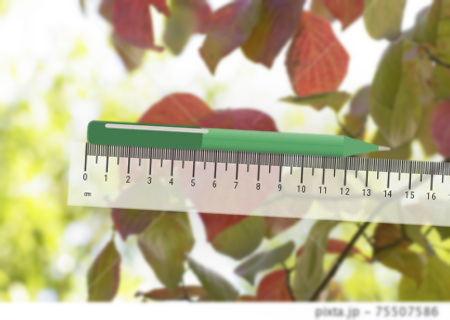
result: 14,cm
